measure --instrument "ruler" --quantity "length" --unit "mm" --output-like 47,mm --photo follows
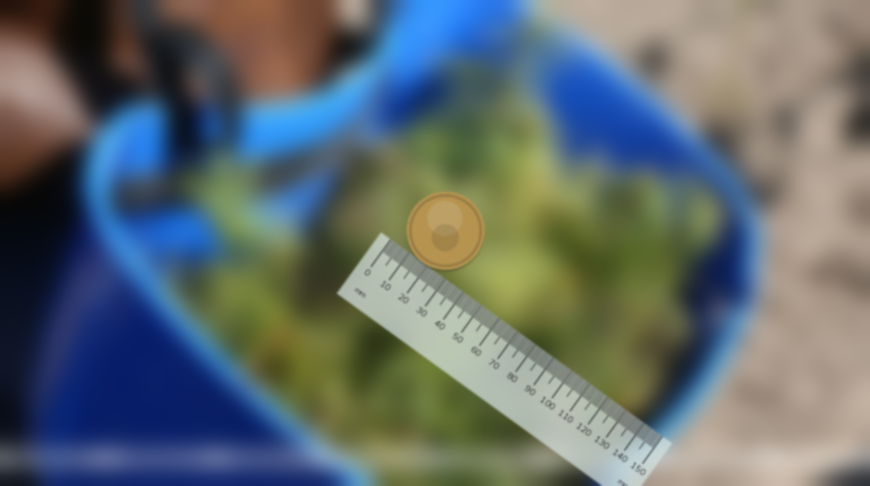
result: 35,mm
